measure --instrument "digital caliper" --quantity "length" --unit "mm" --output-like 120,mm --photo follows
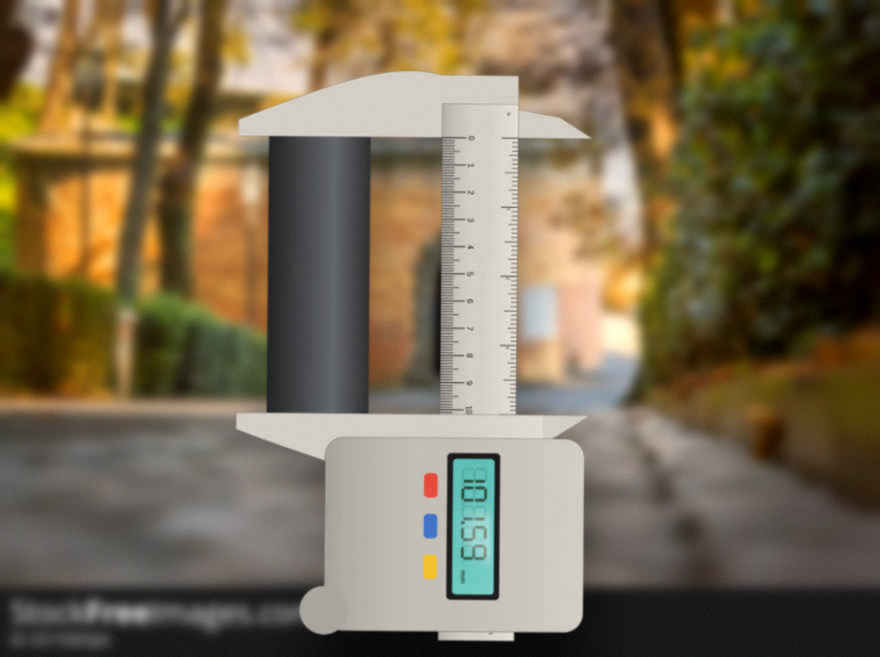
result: 101.59,mm
